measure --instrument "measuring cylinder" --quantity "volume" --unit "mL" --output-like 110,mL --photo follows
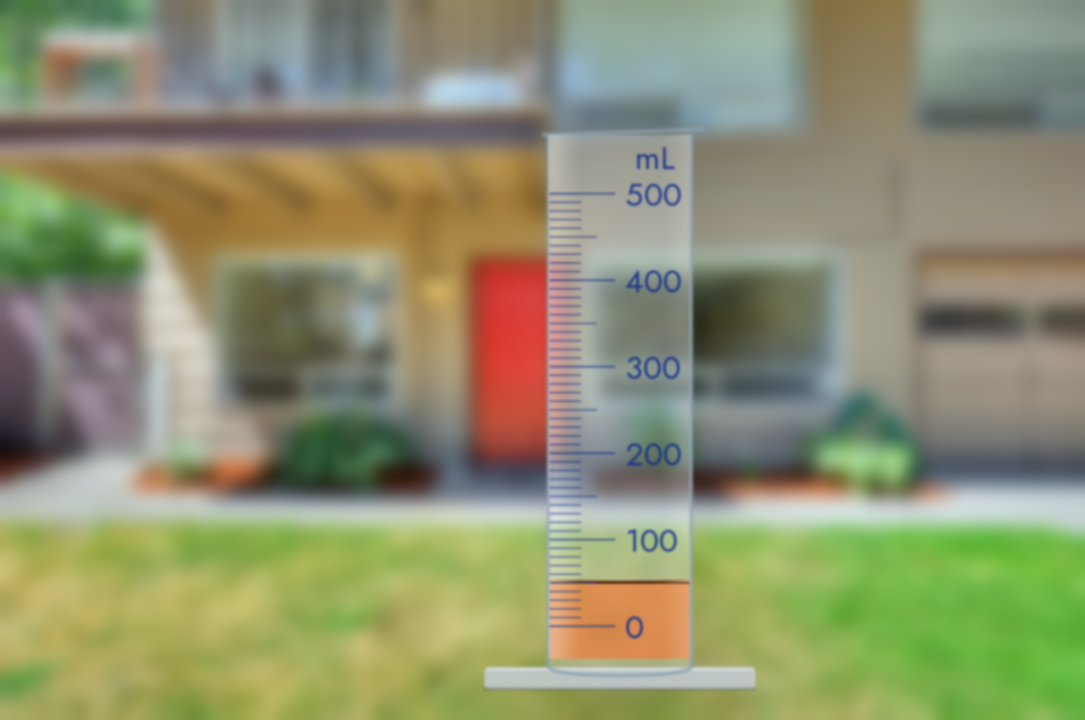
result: 50,mL
